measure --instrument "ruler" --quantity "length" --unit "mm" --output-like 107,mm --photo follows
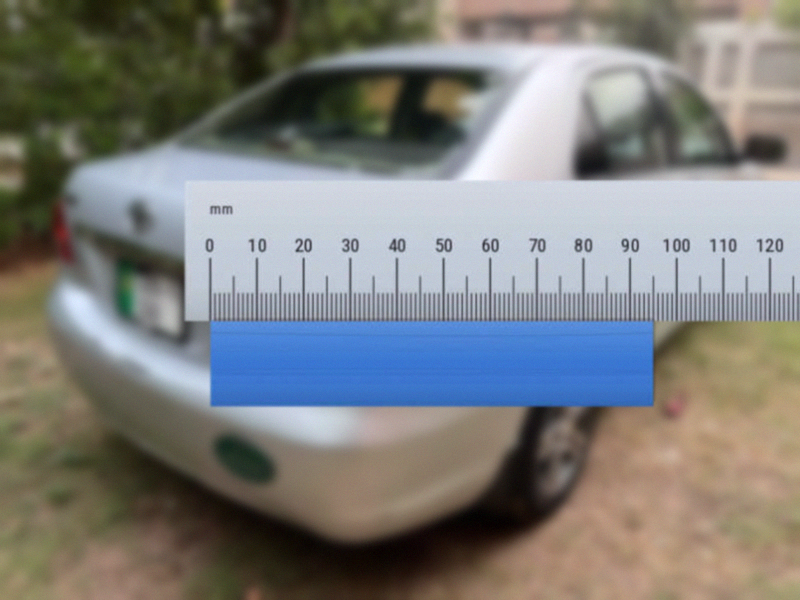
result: 95,mm
